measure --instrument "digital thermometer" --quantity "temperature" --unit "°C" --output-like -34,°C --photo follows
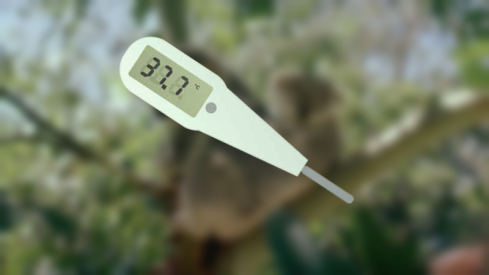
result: 37.7,°C
